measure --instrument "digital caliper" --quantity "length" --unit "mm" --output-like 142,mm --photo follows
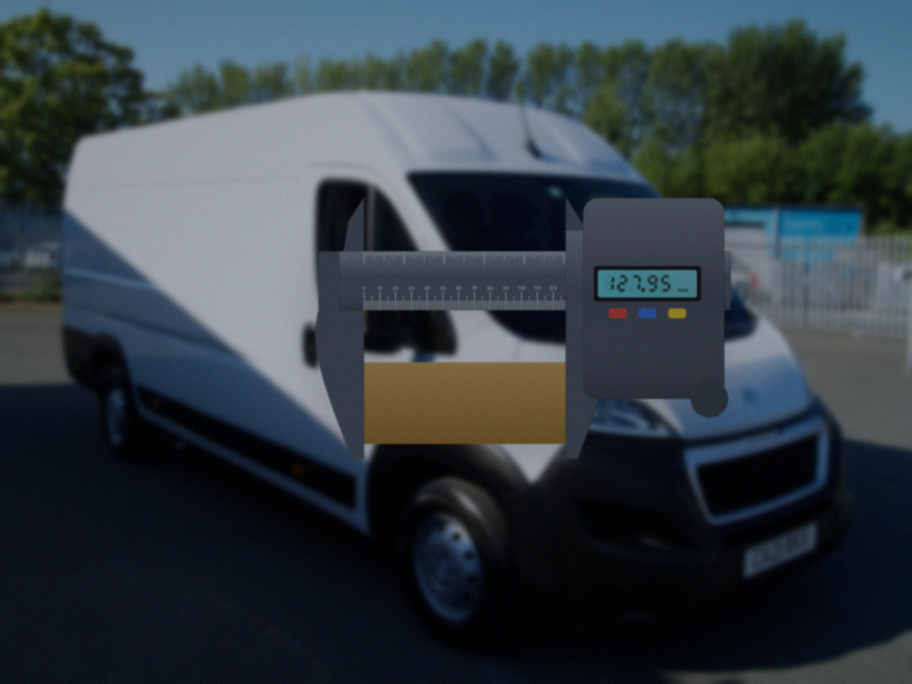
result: 127.95,mm
